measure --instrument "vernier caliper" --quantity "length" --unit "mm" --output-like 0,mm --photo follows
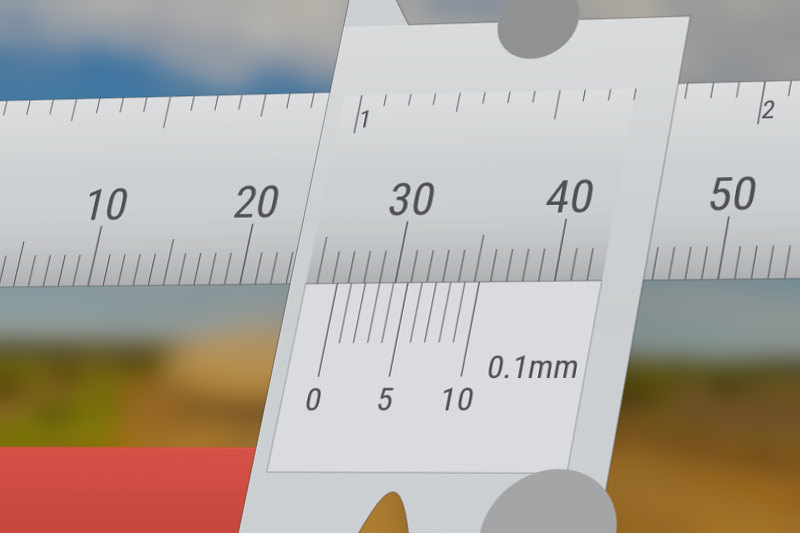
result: 26.3,mm
